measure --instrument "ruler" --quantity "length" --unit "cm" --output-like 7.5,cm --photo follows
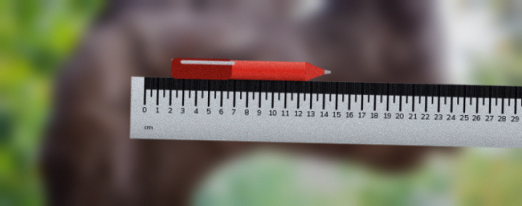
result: 12.5,cm
